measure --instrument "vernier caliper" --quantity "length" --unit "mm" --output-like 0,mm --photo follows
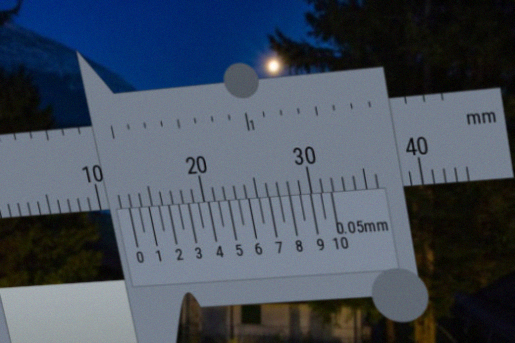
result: 12.8,mm
